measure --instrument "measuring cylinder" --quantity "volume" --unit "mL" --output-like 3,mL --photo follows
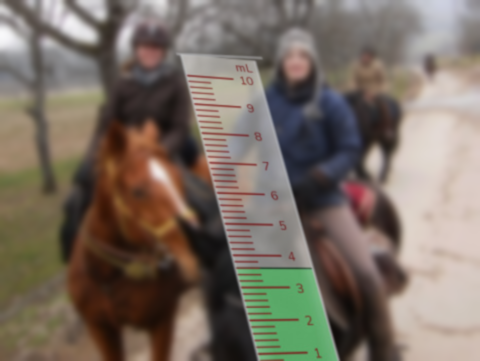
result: 3.6,mL
